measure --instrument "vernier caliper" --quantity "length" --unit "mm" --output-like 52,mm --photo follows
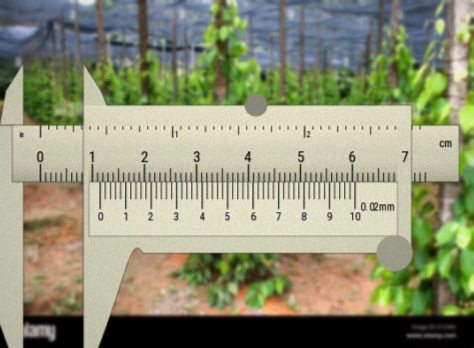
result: 11.5,mm
